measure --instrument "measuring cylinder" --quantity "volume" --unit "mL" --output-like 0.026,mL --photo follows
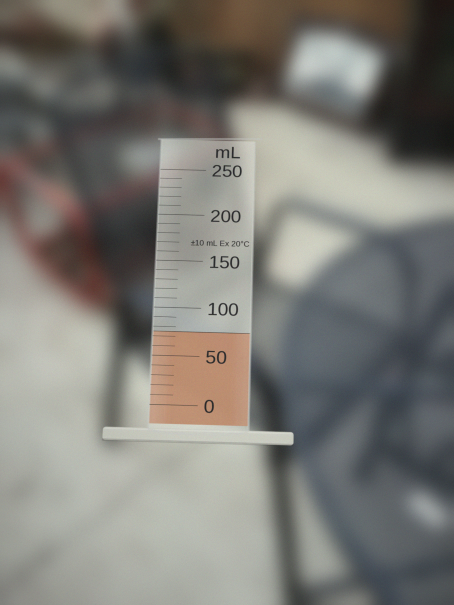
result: 75,mL
